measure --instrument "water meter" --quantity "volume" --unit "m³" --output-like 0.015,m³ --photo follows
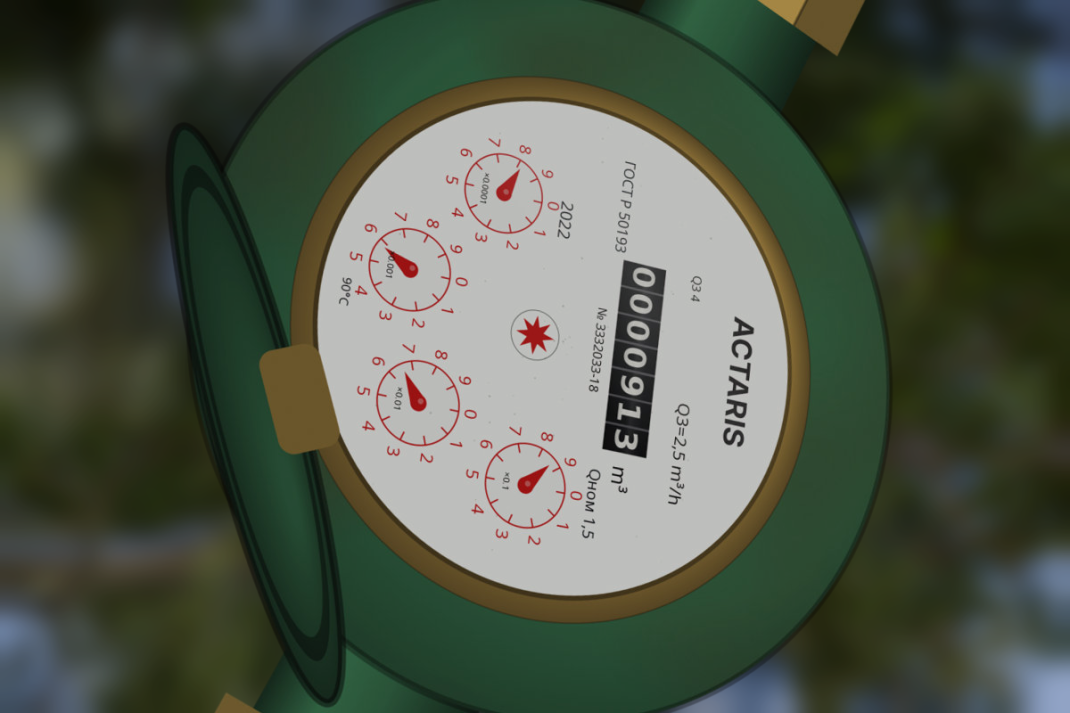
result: 913.8658,m³
